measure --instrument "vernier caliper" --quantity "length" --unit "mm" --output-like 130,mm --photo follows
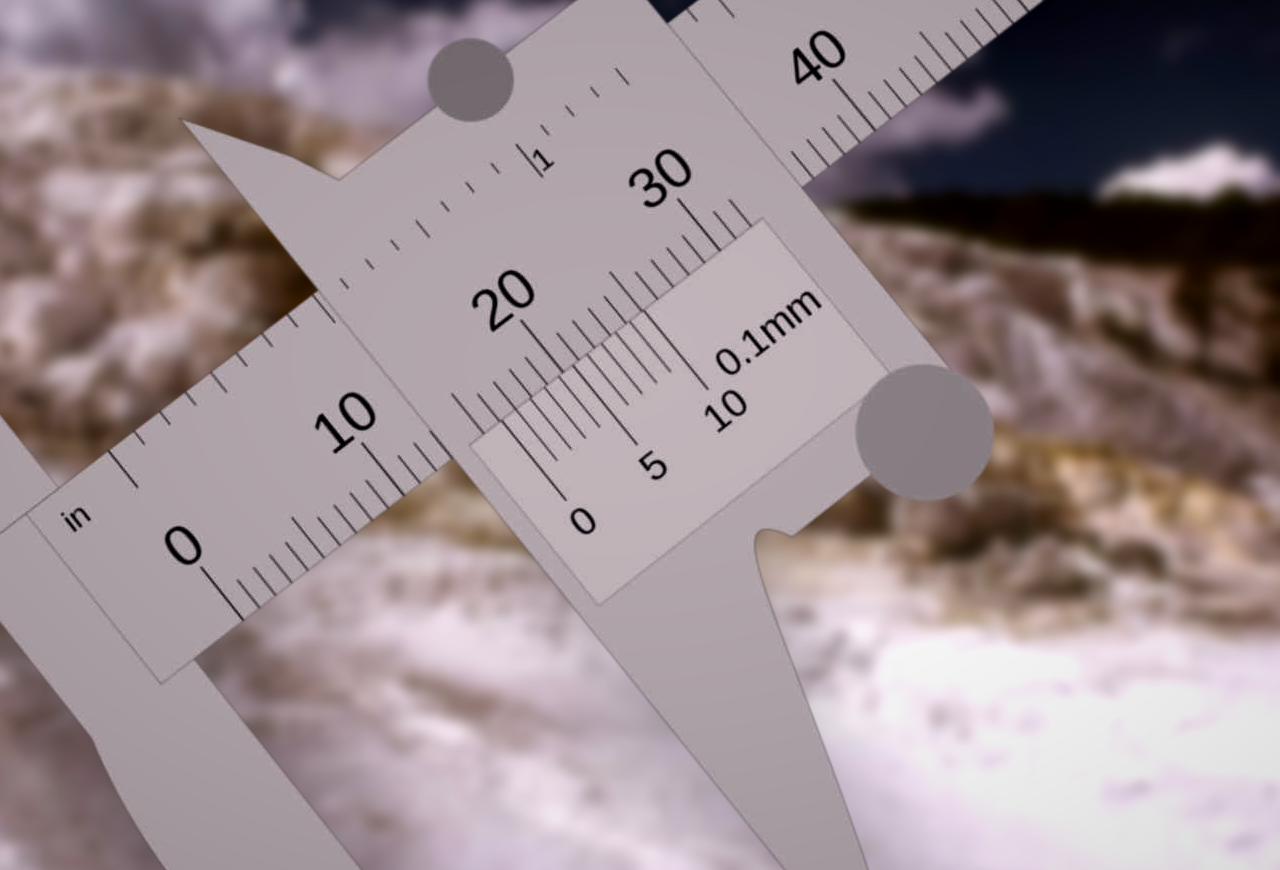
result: 16.1,mm
